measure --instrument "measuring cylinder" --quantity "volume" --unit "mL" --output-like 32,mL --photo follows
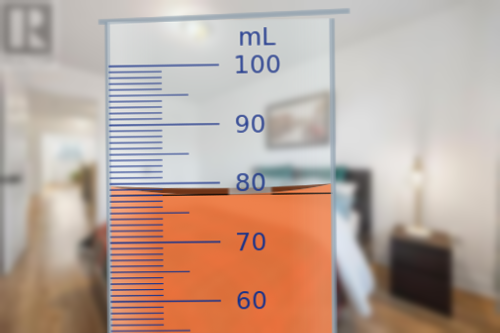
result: 78,mL
